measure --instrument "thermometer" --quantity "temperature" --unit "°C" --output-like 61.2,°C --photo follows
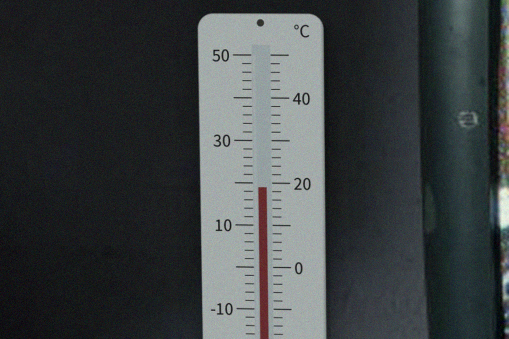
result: 19,°C
